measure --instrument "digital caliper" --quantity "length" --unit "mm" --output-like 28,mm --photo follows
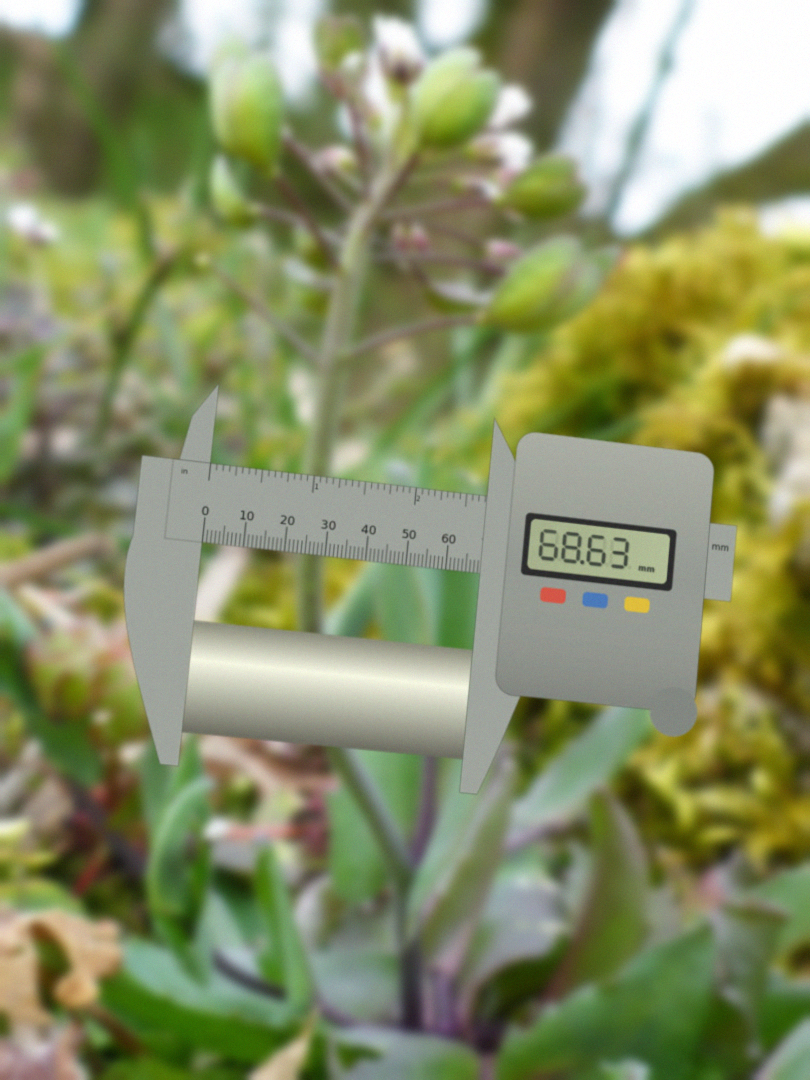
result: 68.63,mm
